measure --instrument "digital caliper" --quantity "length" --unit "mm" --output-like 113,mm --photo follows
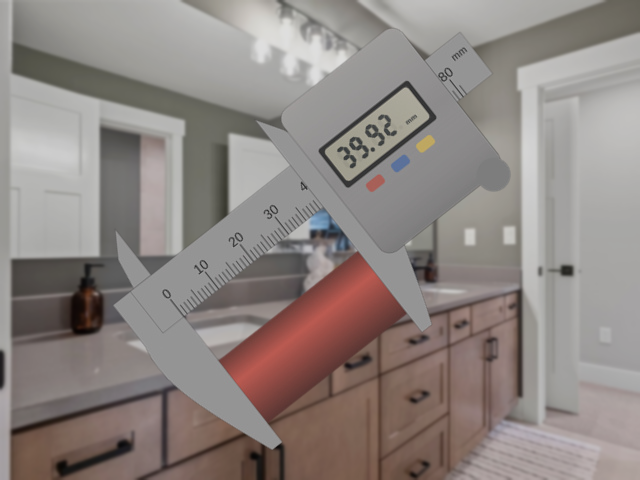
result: 39.92,mm
